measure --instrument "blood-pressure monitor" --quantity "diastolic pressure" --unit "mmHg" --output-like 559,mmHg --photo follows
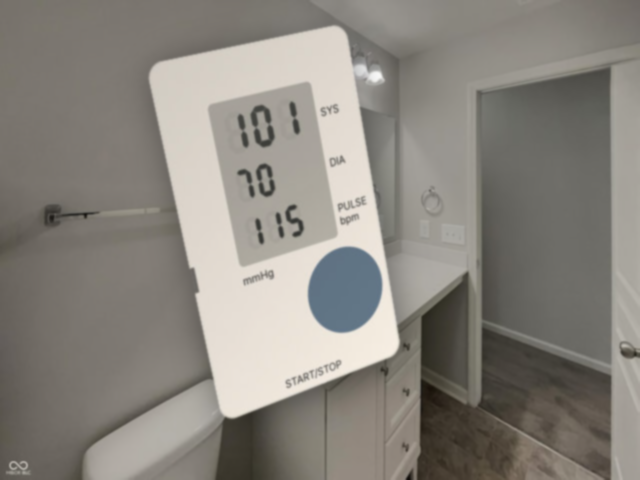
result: 70,mmHg
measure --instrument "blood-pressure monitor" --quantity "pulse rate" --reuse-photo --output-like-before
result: 115,bpm
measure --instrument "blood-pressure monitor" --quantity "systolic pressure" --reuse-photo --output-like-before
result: 101,mmHg
